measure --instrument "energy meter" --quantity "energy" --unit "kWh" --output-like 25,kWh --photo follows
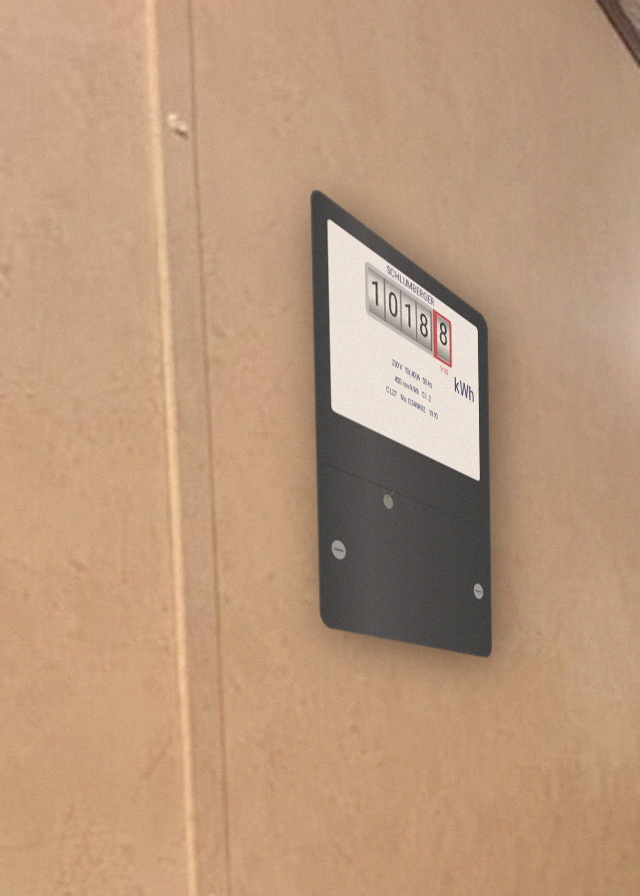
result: 1018.8,kWh
